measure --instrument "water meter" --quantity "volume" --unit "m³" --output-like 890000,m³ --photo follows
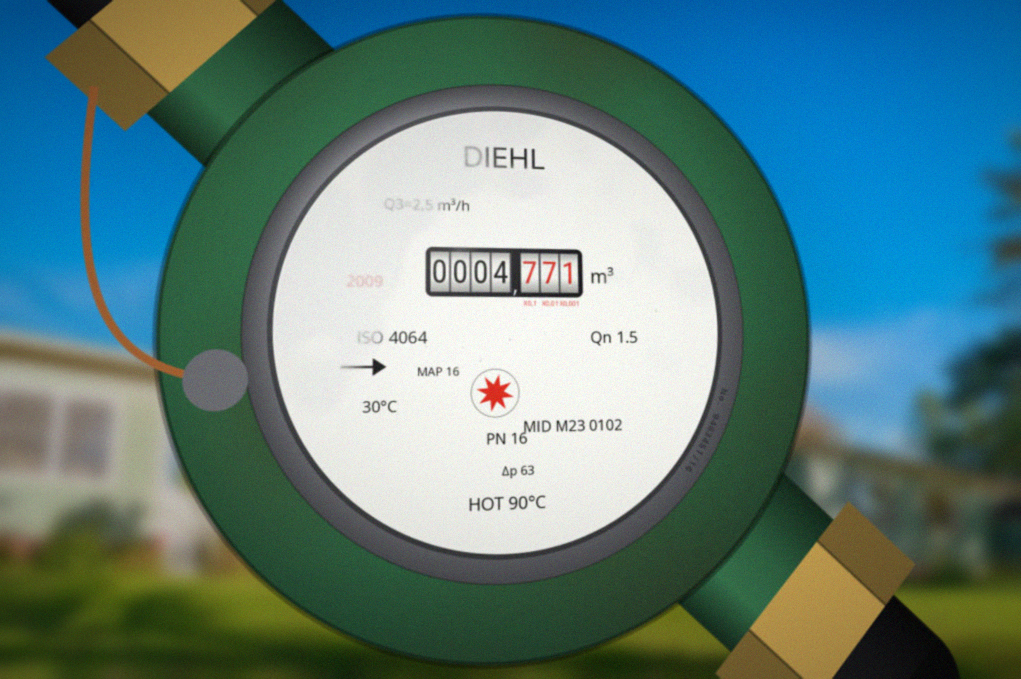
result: 4.771,m³
